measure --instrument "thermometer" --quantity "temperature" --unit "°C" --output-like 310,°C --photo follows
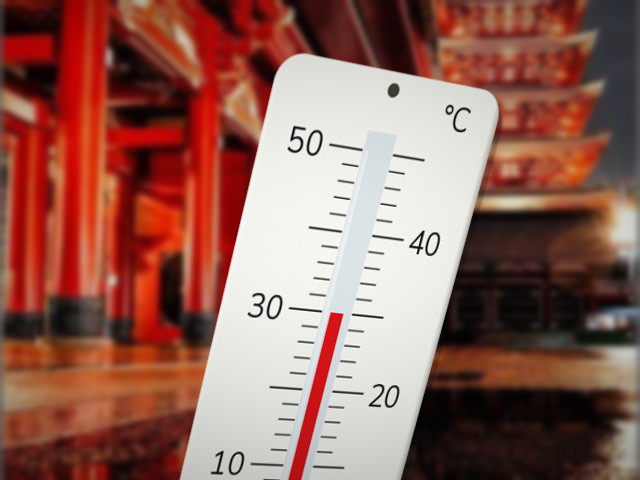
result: 30,°C
